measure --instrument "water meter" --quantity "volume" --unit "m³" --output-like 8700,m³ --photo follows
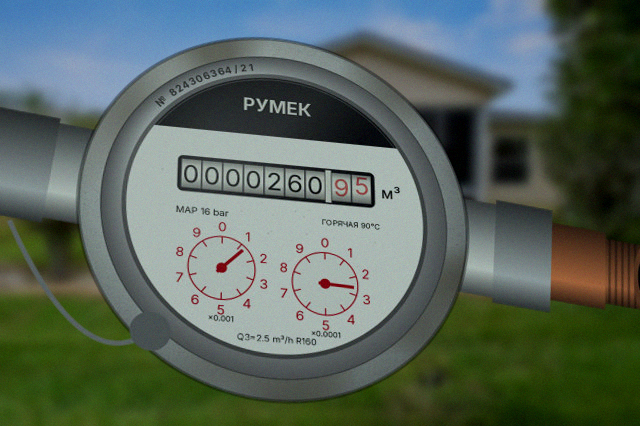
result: 260.9512,m³
